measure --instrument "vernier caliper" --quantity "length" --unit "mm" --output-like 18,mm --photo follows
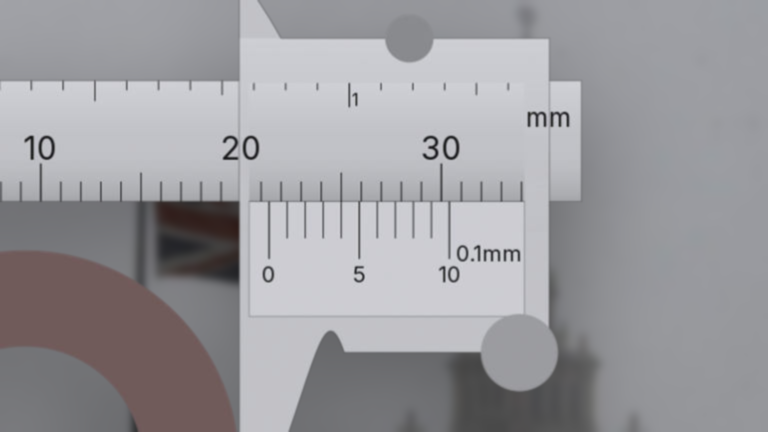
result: 21.4,mm
